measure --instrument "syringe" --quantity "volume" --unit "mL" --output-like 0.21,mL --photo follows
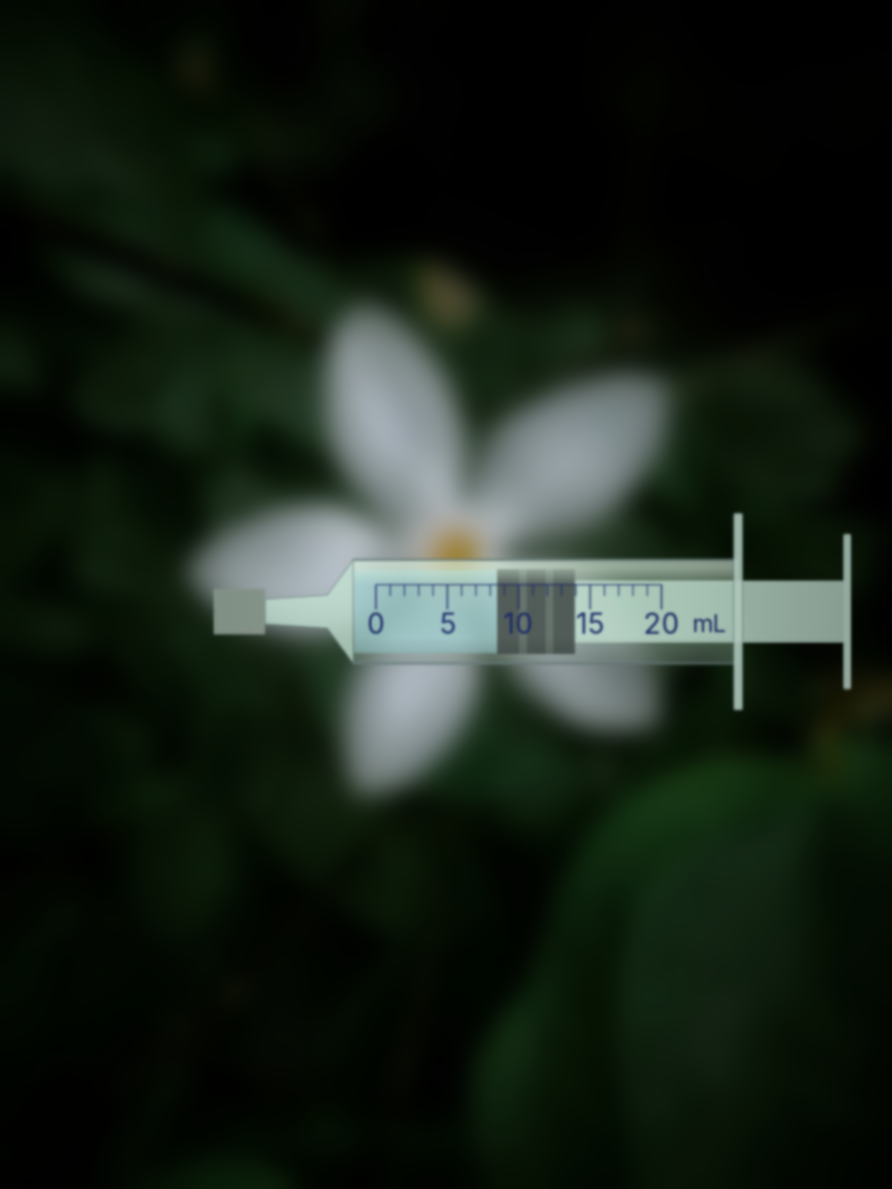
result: 8.5,mL
